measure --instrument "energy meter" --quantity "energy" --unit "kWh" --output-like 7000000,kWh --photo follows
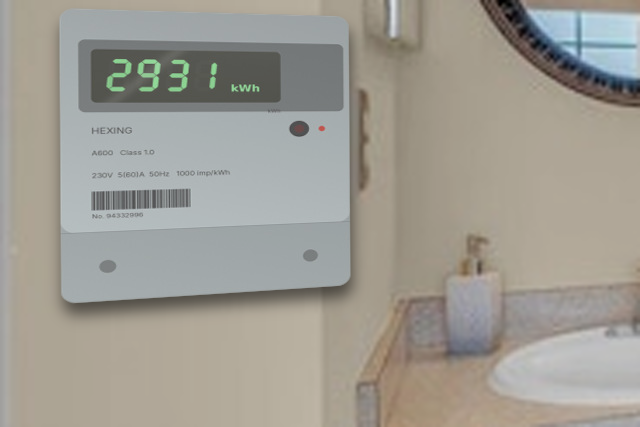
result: 2931,kWh
